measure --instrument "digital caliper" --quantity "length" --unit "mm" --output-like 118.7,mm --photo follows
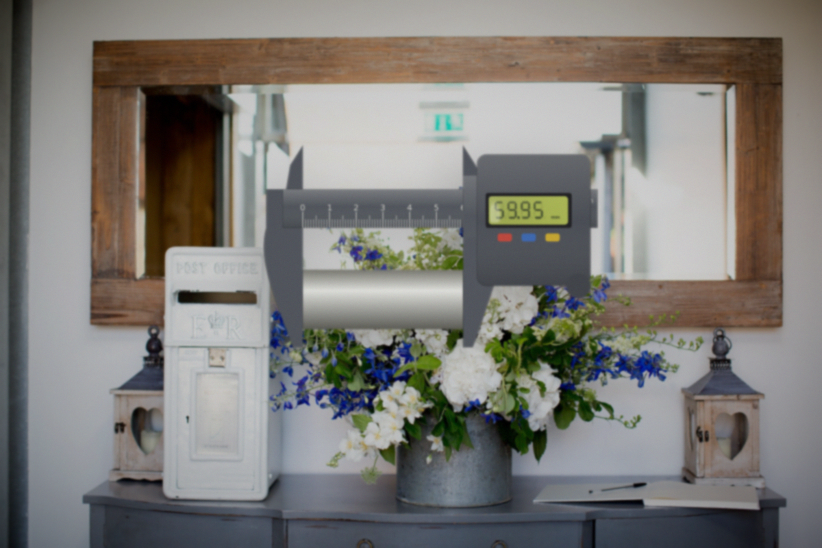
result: 59.95,mm
